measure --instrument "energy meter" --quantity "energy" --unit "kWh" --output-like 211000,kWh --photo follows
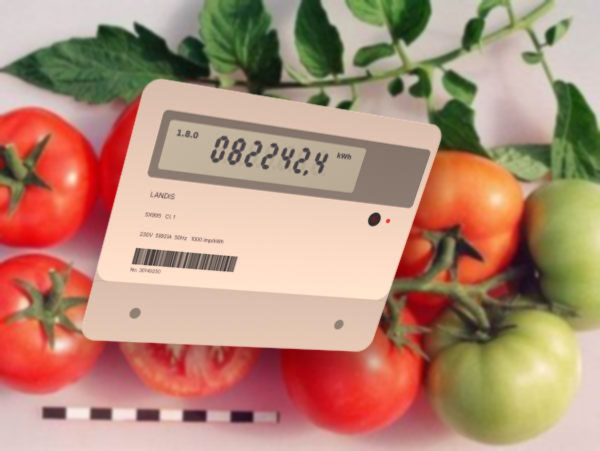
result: 82242.4,kWh
